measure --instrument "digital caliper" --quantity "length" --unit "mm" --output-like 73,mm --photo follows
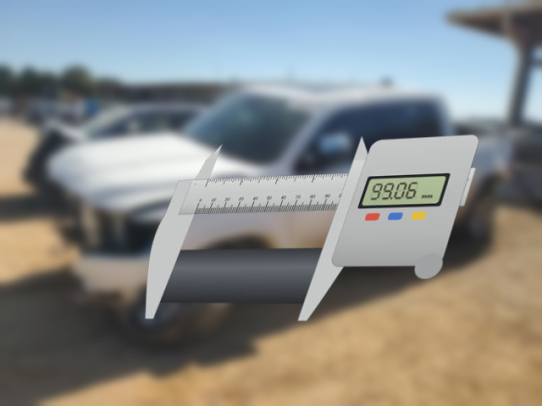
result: 99.06,mm
